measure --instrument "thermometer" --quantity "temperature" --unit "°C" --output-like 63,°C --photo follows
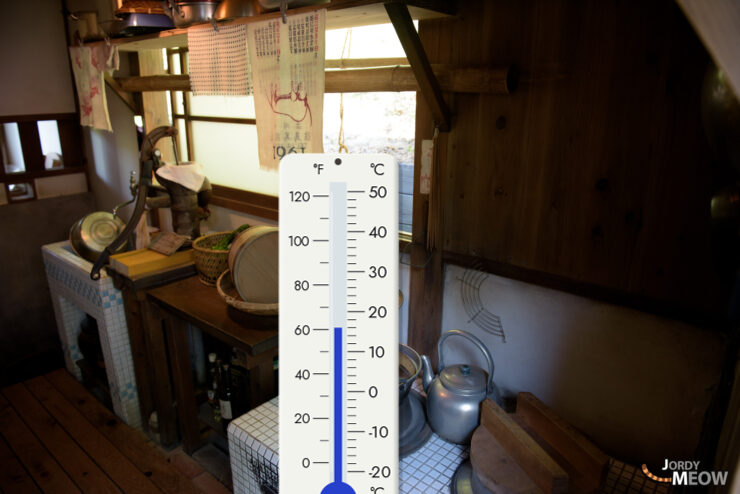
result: 16,°C
